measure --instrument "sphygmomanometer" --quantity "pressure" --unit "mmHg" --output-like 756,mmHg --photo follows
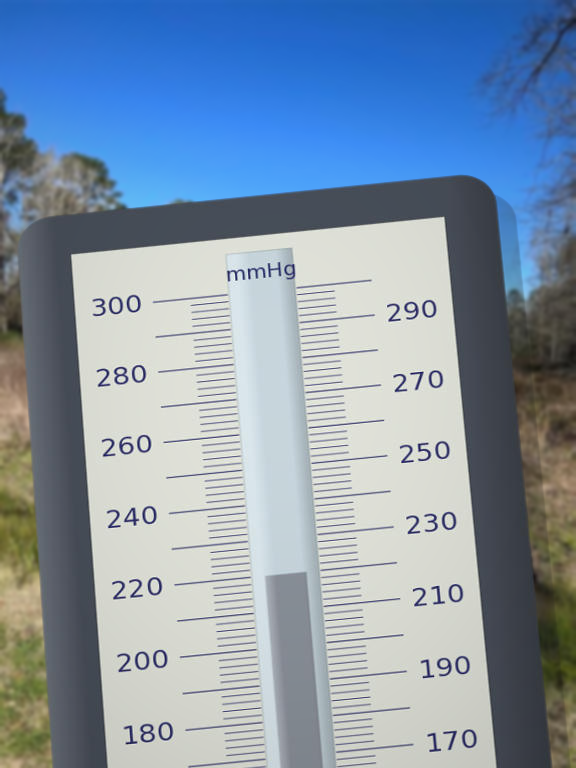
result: 220,mmHg
